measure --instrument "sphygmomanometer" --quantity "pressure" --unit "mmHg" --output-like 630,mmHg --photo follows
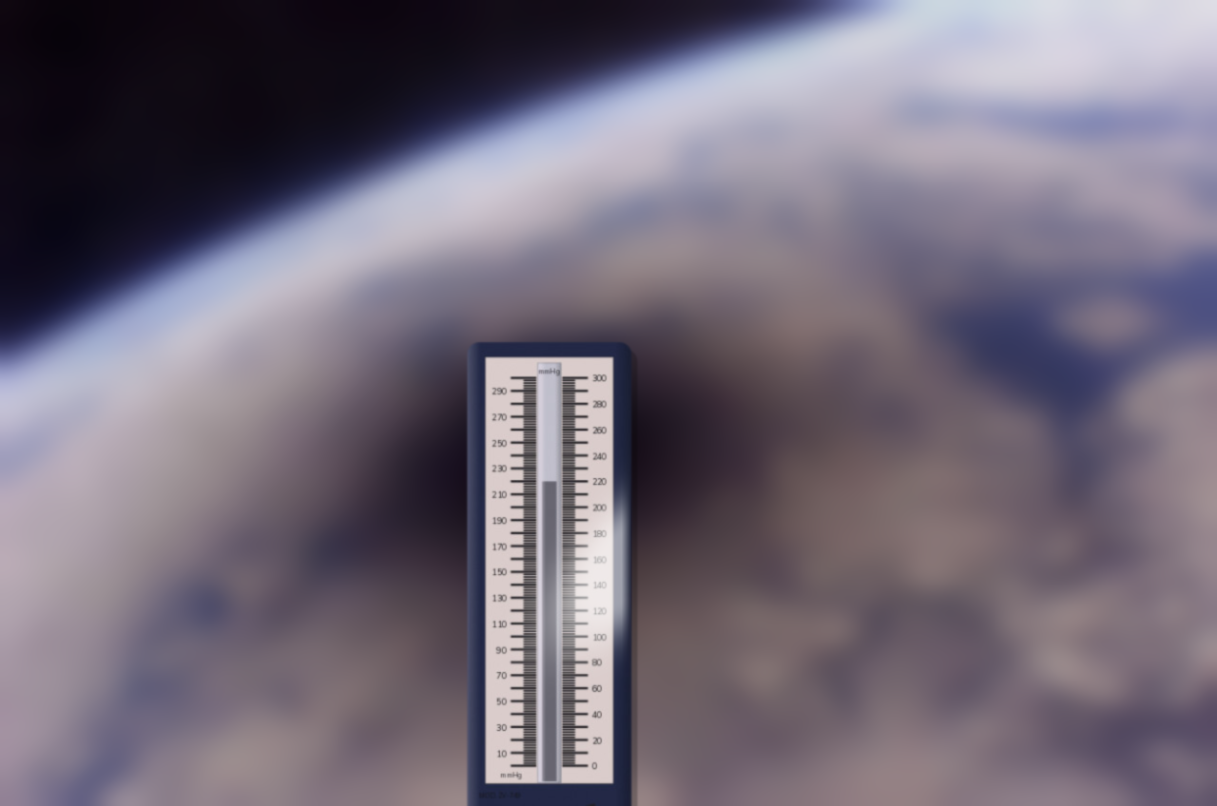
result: 220,mmHg
